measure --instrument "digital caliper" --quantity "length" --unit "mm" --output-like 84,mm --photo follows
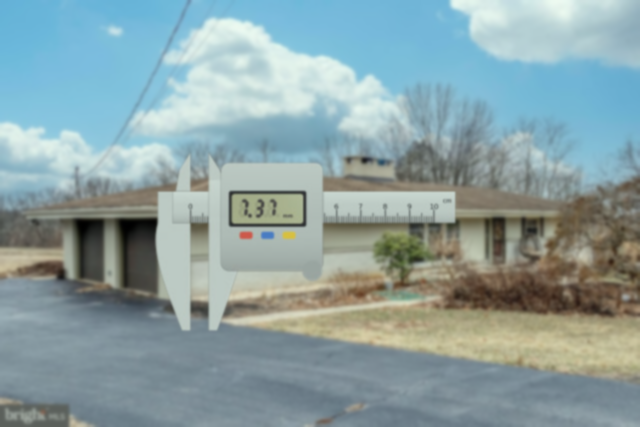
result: 7.37,mm
